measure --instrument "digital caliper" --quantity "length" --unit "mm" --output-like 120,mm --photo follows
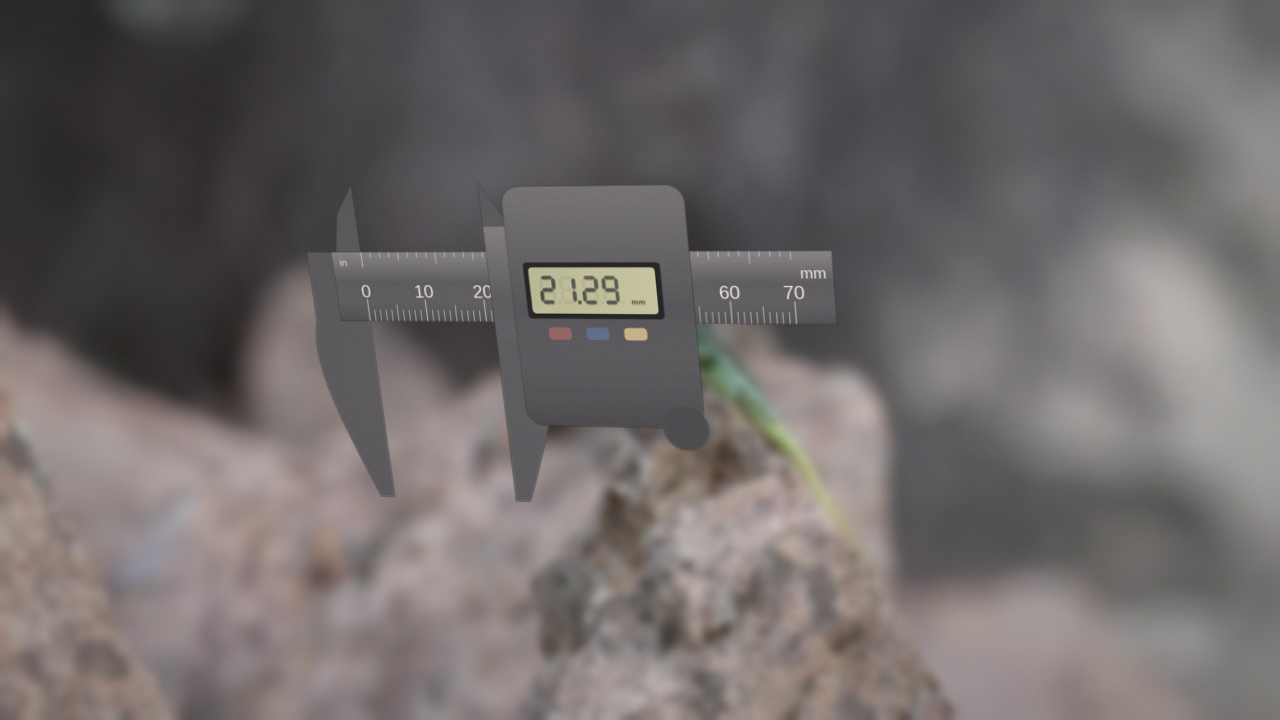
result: 21.29,mm
